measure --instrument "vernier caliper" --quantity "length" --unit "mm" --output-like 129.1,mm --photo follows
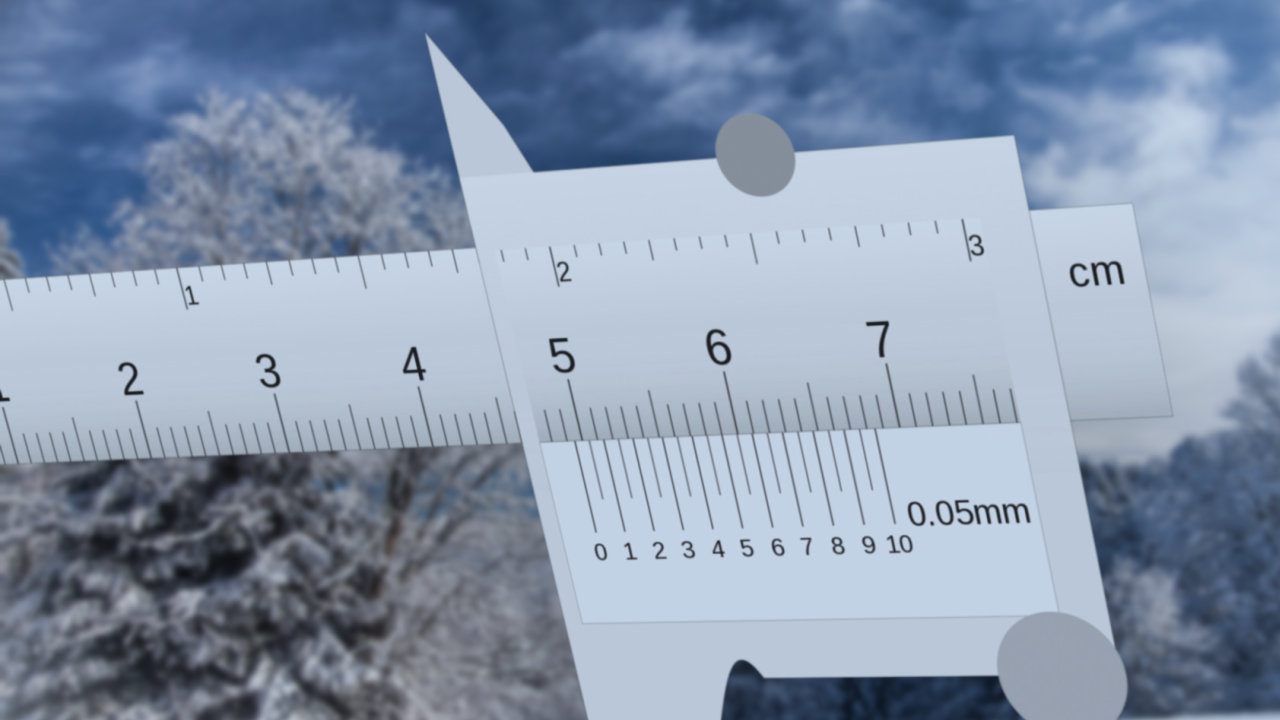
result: 49.5,mm
